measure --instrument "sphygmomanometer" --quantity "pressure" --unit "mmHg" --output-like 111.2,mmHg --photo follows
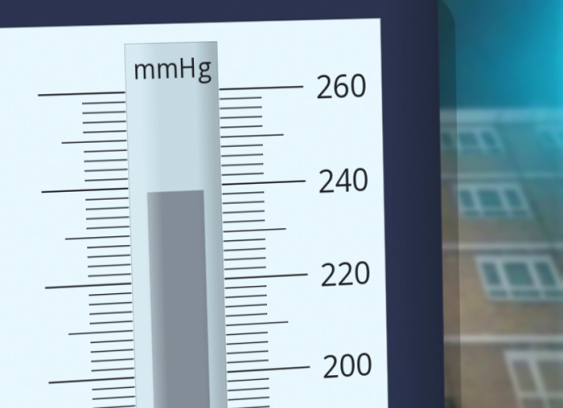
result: 239,mmHg
